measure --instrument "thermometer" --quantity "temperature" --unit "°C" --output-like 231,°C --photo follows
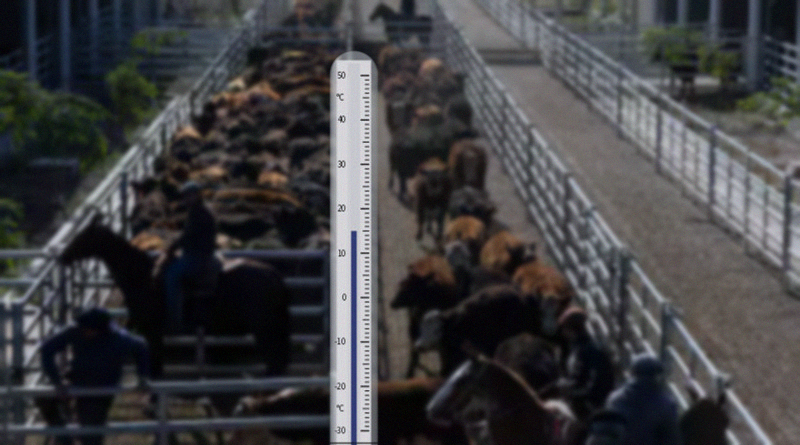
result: 15,°C
